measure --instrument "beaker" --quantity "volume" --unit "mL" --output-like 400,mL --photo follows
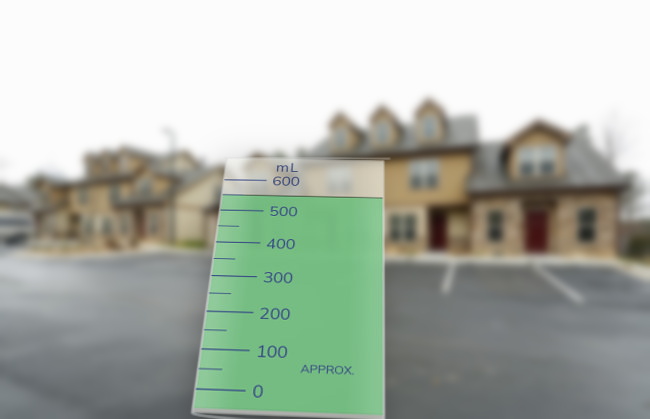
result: 550,mL
